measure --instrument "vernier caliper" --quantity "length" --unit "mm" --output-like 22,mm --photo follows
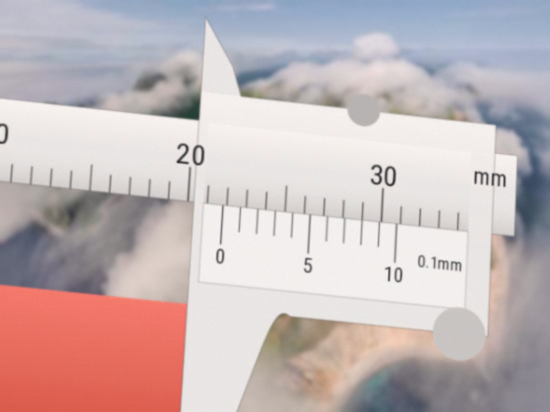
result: 21.8,mm
